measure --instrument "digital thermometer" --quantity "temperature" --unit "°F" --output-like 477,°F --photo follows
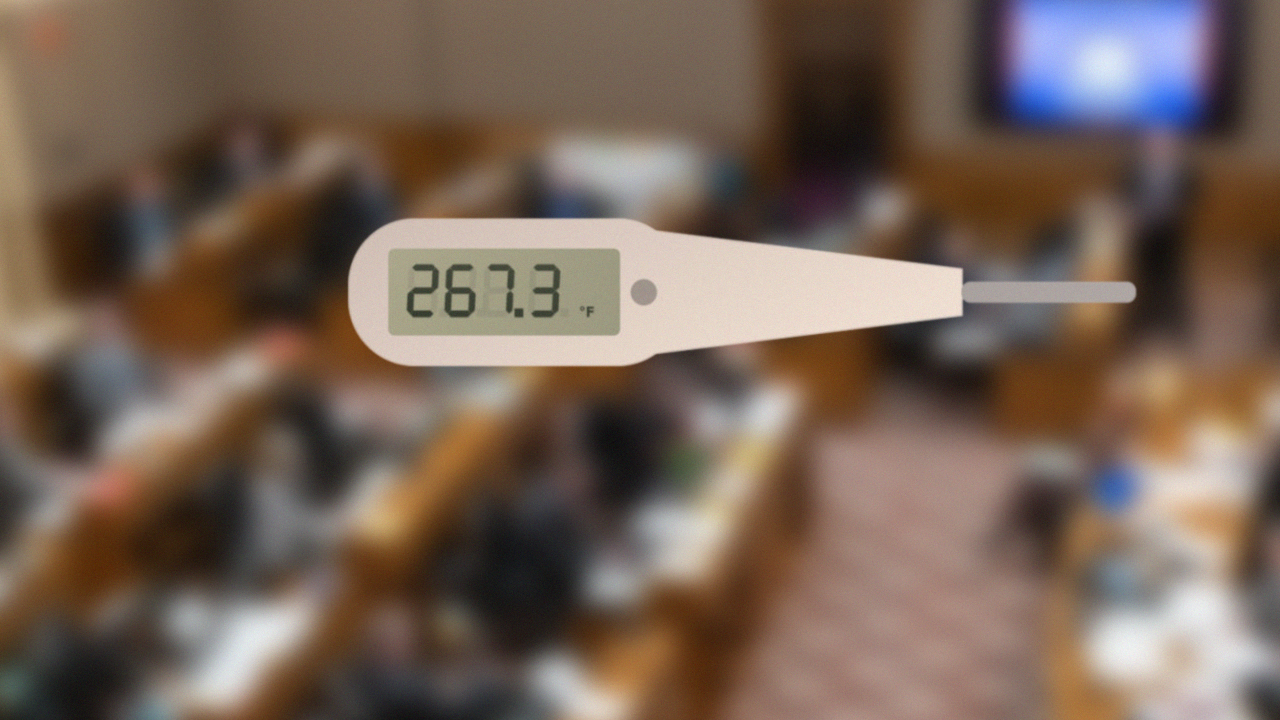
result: 267.3,°F
